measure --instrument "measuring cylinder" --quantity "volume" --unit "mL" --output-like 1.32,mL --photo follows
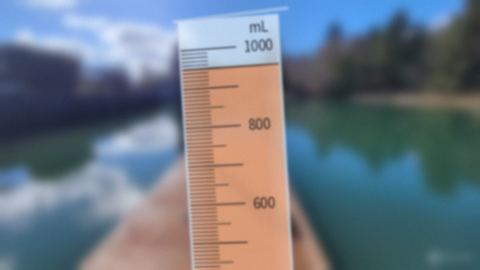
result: 950,mL
